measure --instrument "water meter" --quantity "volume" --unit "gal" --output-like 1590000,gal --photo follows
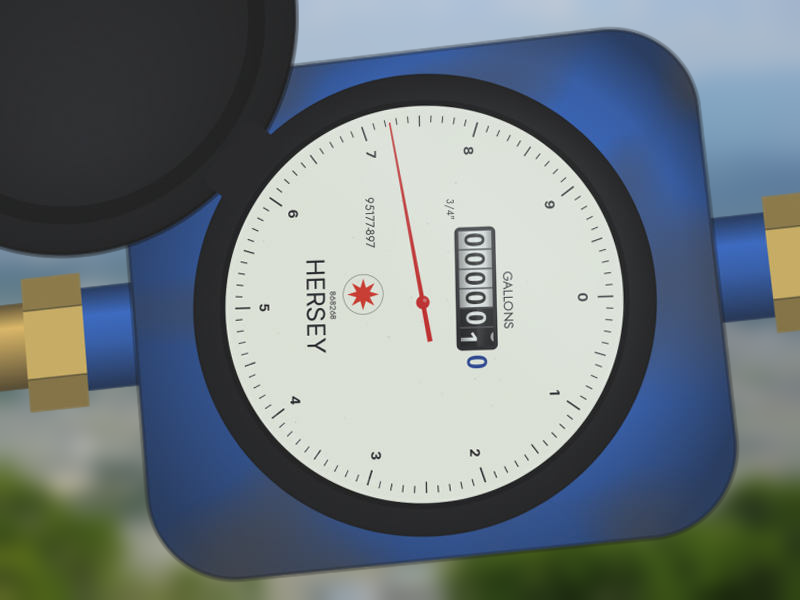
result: 7.2,gal
